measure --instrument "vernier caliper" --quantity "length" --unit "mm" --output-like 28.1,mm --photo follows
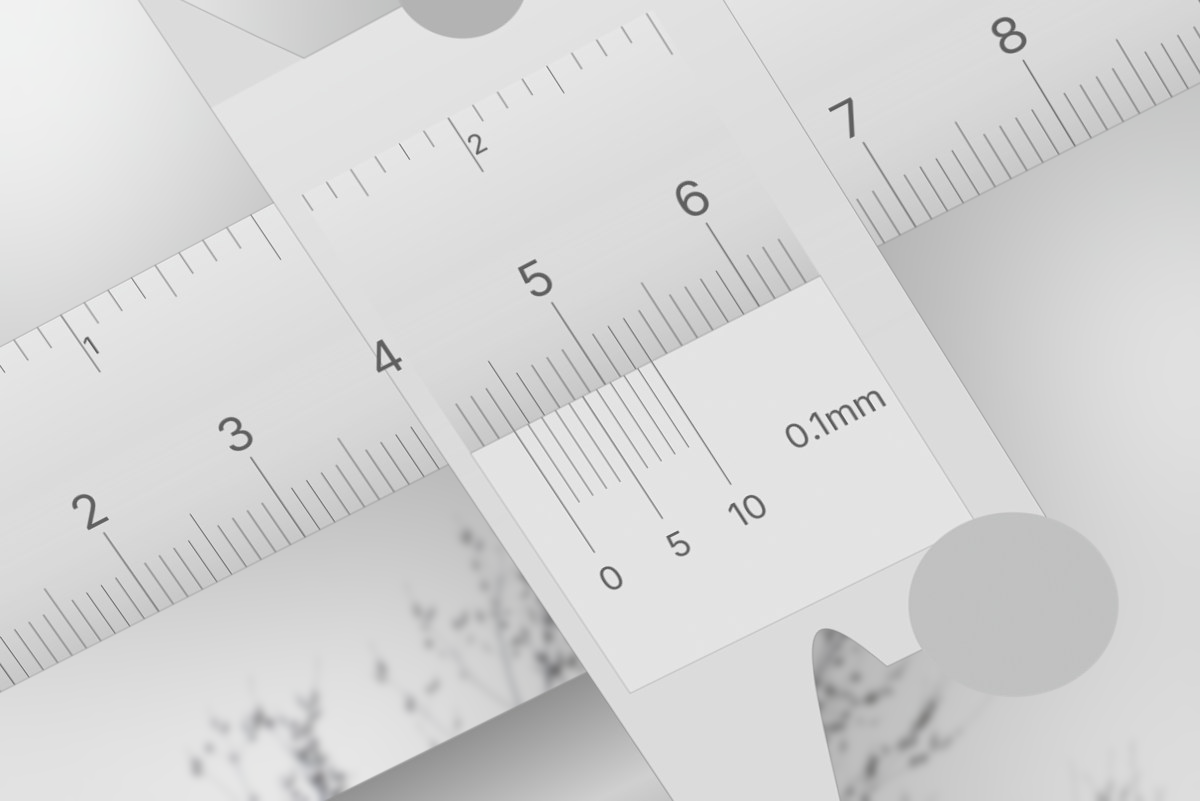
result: 44.0,mm
